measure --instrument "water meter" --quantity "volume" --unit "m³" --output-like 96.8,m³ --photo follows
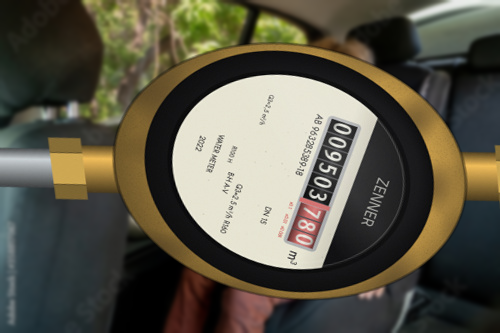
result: 9503.780,m³
